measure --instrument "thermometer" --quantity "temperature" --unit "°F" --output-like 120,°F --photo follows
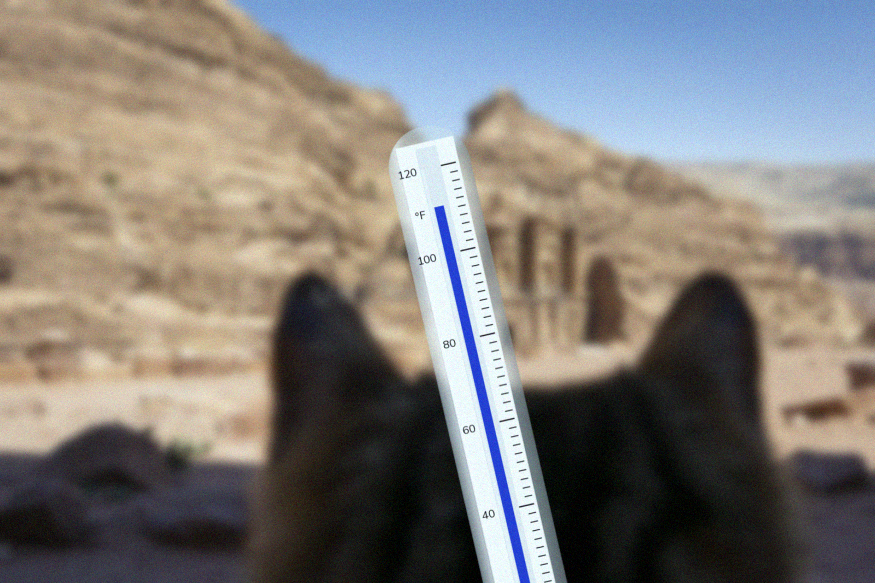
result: 111,°F
